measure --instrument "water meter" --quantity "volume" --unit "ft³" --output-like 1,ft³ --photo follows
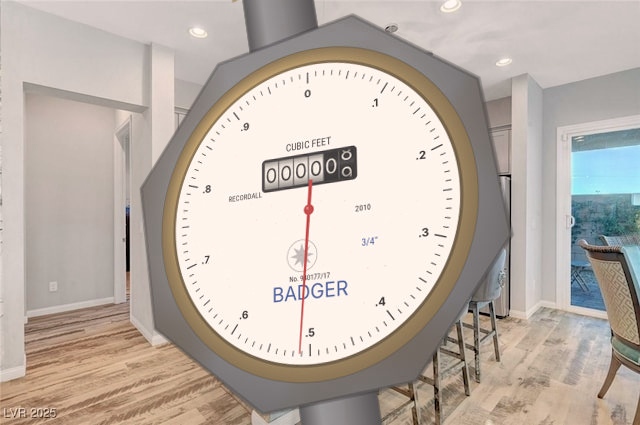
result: 8.51,ft³
